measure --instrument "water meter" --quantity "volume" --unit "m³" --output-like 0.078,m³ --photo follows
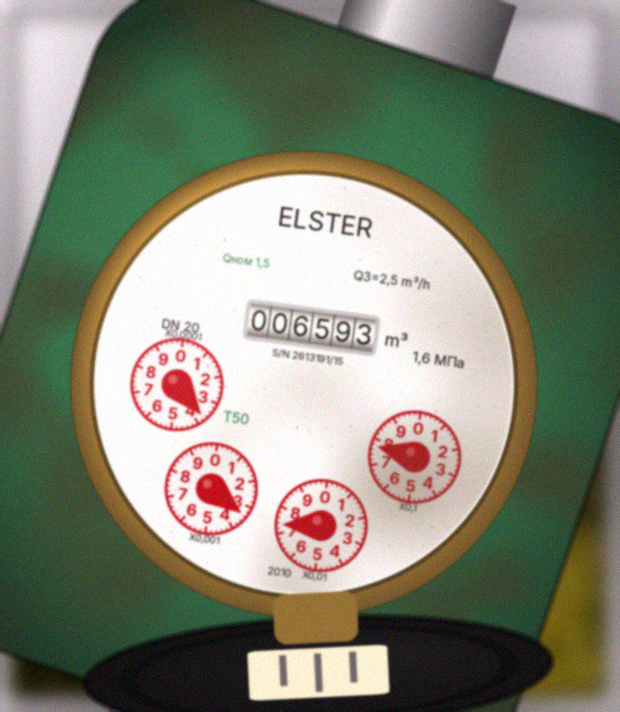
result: 6593.7733,m³
